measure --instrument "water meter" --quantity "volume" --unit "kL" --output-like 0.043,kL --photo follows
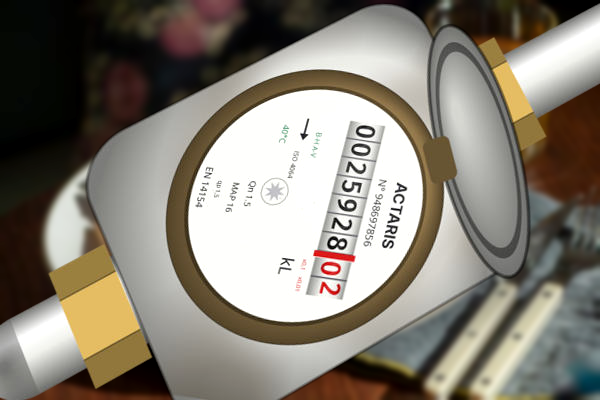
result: 25928.02,kL
